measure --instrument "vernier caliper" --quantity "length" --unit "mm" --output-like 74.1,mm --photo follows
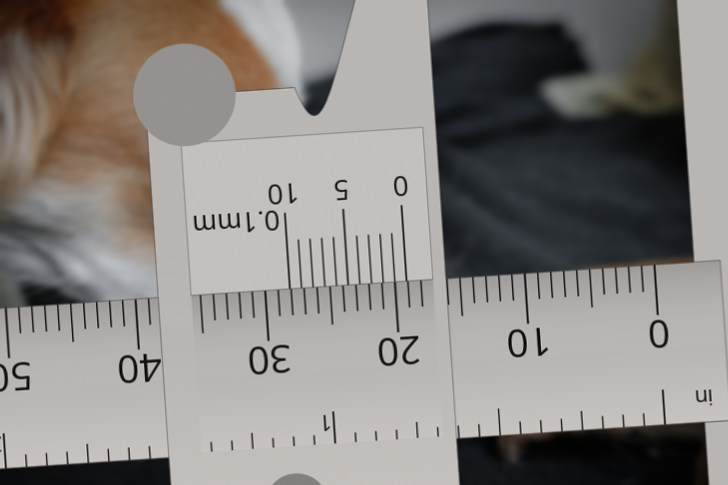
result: 19.1,mm
